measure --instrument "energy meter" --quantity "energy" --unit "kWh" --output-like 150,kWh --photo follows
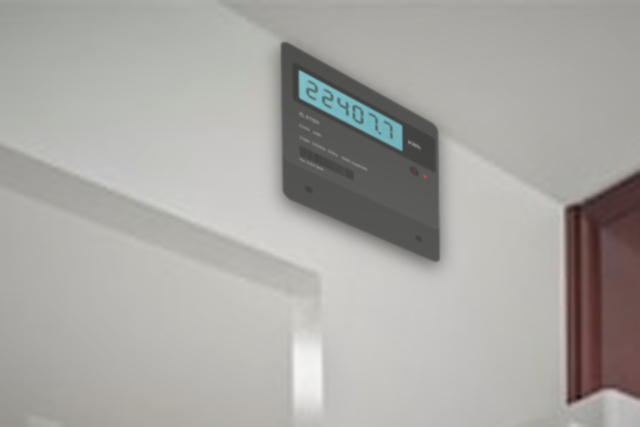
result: 22407.7,kWh
